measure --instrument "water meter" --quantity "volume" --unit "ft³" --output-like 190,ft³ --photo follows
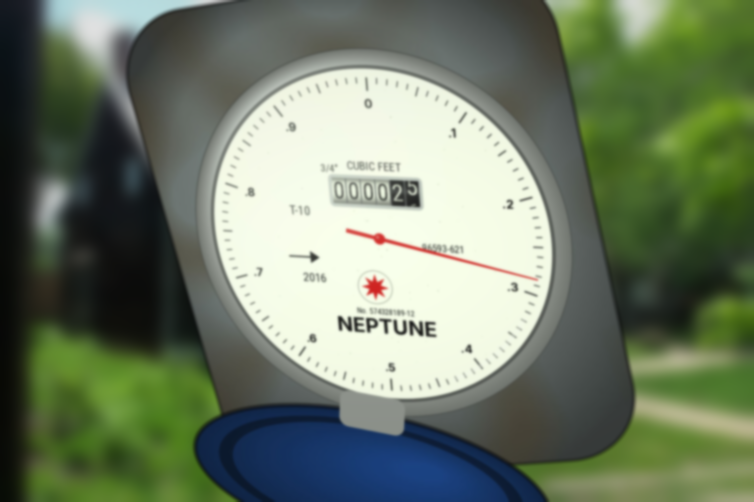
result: 25.28,ft³
